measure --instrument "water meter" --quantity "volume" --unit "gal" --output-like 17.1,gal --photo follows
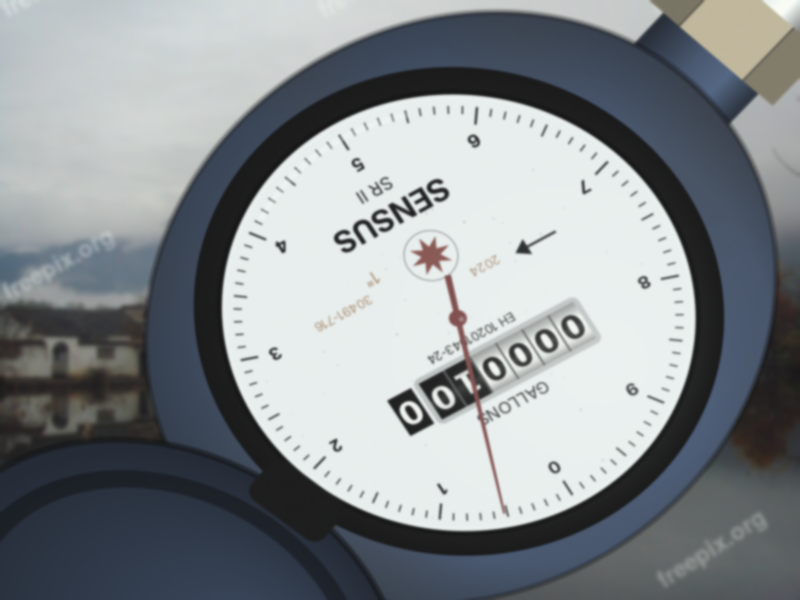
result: 100.5,gal
